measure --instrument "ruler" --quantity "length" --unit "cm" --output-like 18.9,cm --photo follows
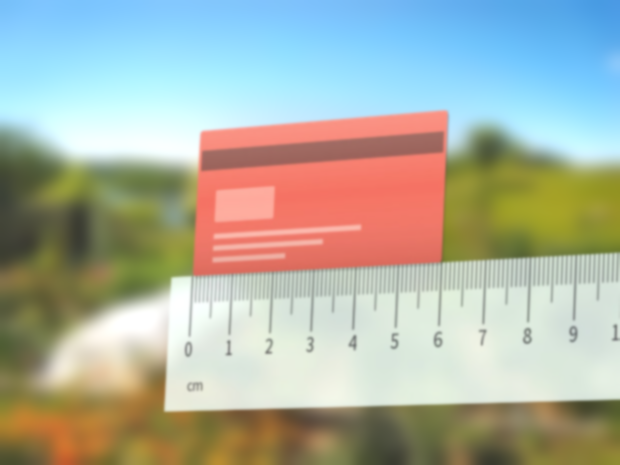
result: 6,cm
